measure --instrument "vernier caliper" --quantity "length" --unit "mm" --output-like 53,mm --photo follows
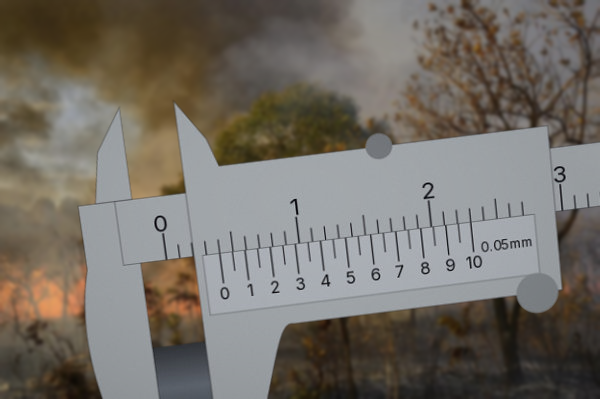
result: 4.0,mm
